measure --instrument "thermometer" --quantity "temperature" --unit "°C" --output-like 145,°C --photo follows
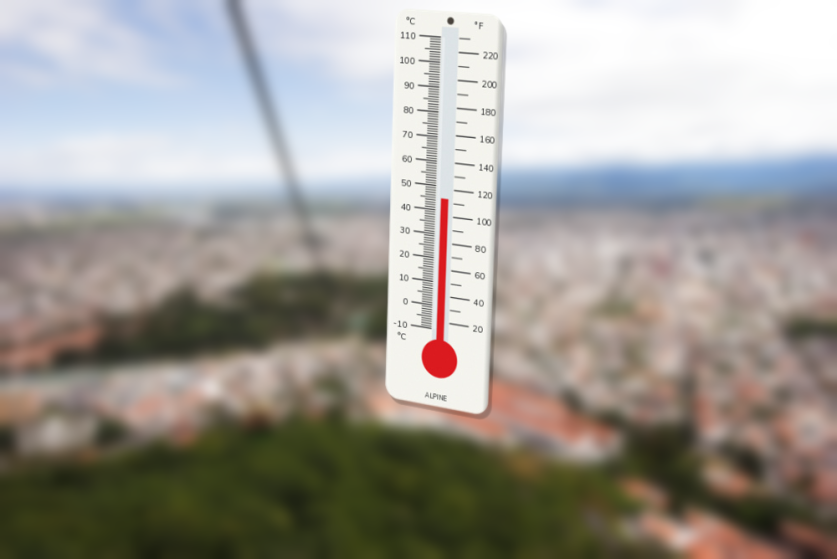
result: 45,°C
